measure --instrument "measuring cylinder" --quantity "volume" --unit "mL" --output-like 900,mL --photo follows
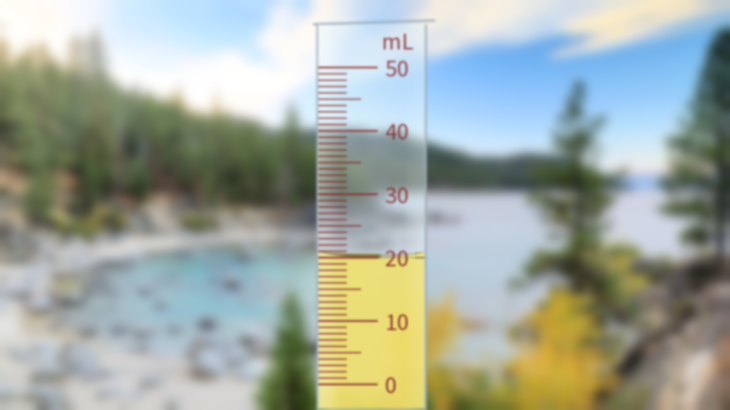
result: 20,mL
